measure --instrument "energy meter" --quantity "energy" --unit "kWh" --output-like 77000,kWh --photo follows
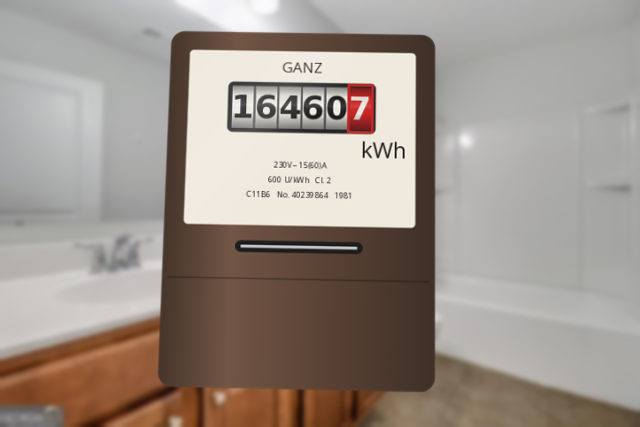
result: 16460.7,kWh
